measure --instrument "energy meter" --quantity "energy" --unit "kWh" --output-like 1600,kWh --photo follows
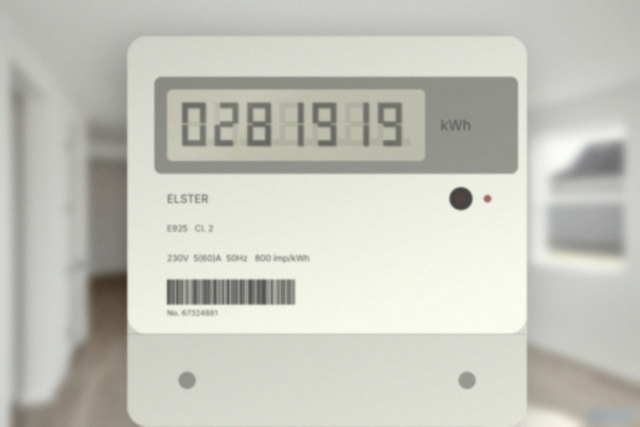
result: 281919,kWh
